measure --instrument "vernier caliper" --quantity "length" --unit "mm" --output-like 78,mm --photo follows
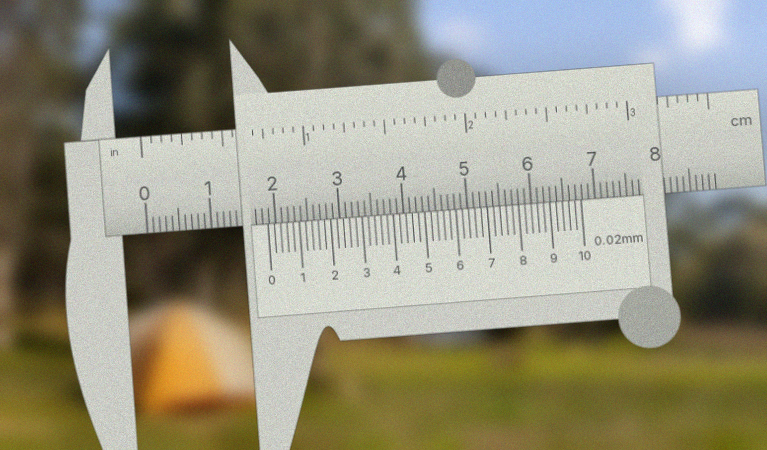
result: 18.8,mm
